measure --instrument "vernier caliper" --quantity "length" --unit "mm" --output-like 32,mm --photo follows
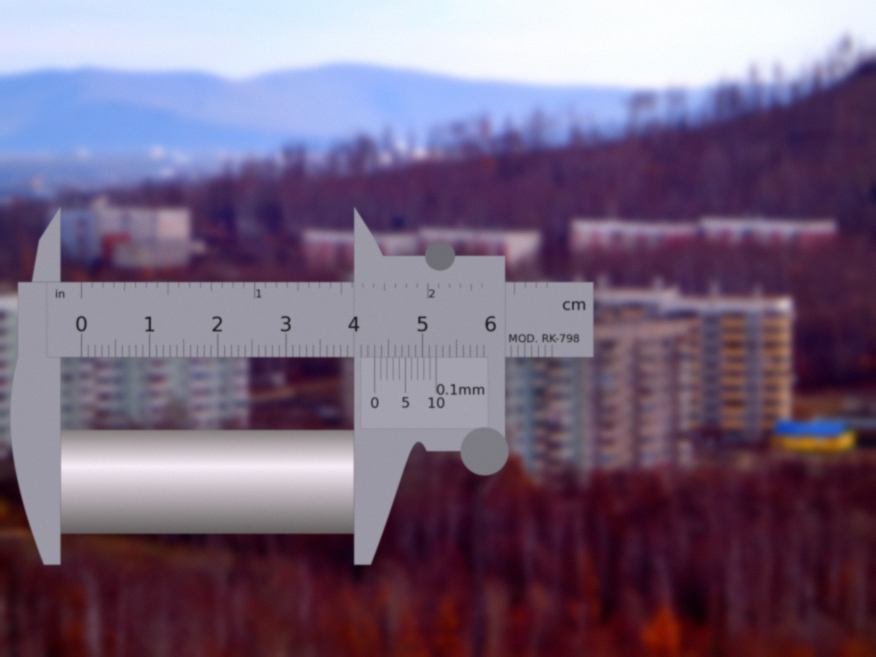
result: 43.0,mm
